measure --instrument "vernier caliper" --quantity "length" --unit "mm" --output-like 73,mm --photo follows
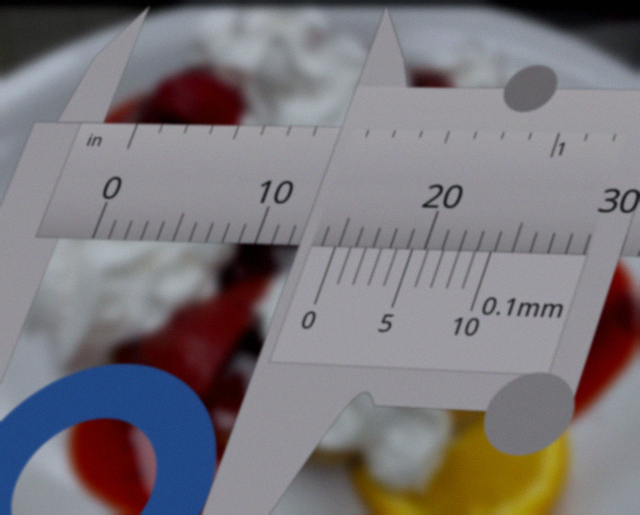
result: 14.8,mm
